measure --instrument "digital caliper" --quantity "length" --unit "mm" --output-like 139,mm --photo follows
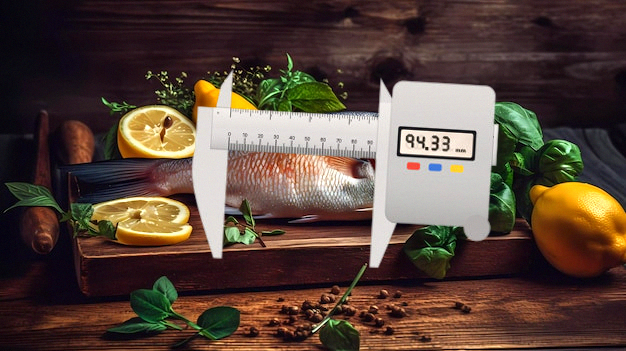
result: 94.33,mm
